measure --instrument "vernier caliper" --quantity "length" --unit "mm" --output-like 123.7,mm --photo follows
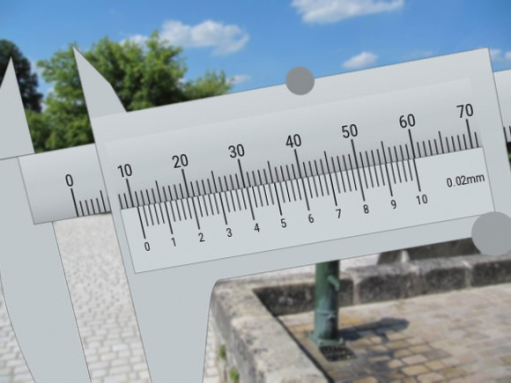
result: 10.8,mm
